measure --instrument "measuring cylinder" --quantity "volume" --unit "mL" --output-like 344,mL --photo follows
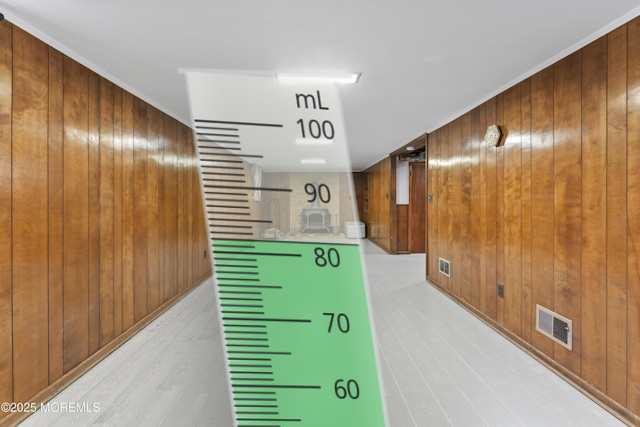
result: 82,mL
